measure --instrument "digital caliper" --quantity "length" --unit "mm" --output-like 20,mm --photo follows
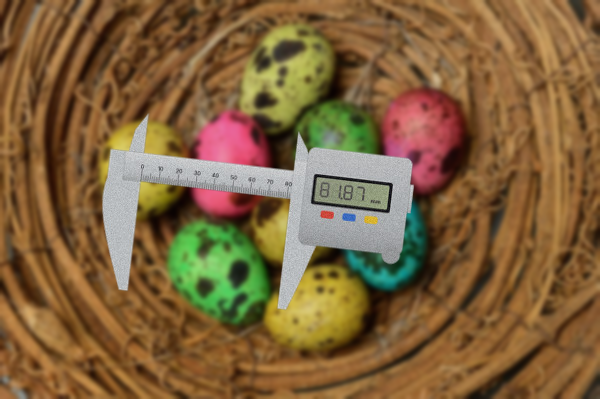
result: 81.87,mm
